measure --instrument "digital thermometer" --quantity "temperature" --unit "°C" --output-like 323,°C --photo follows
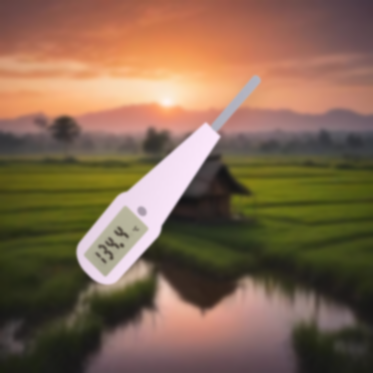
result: 134.4,°C
